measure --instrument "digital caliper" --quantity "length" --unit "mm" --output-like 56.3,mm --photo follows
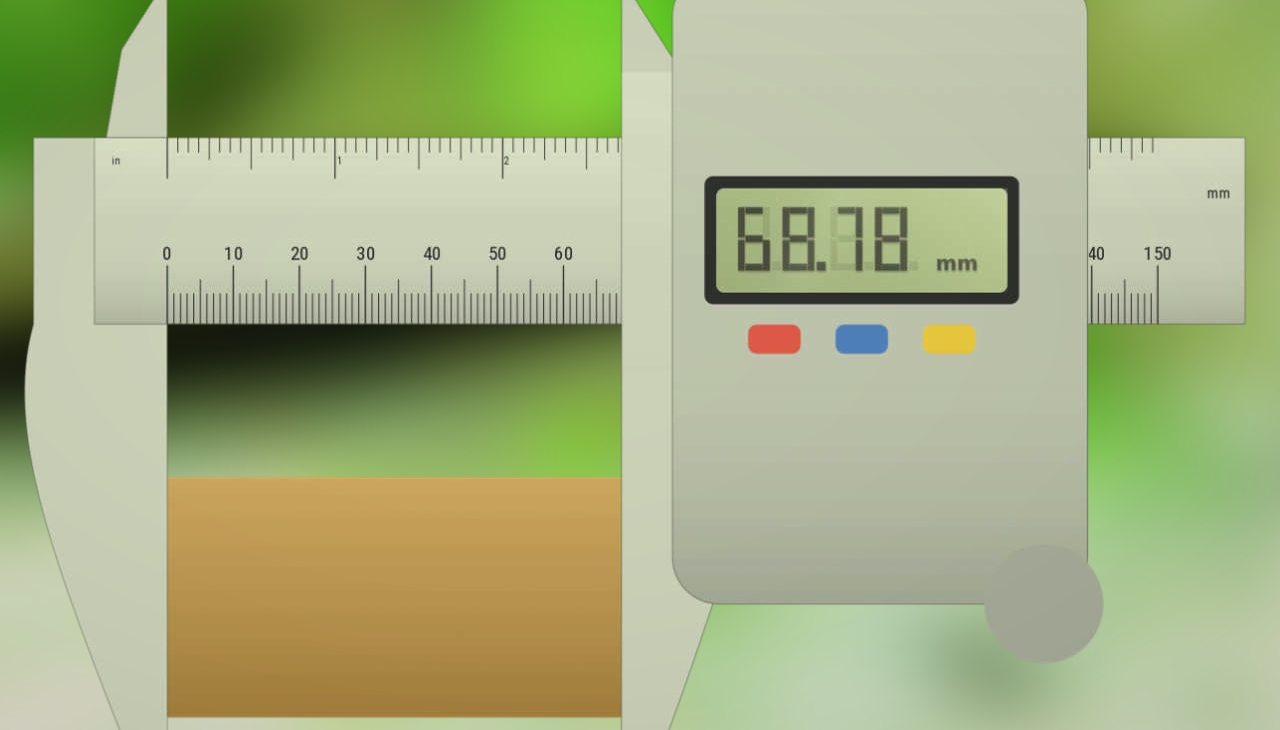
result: 68.78,mm
